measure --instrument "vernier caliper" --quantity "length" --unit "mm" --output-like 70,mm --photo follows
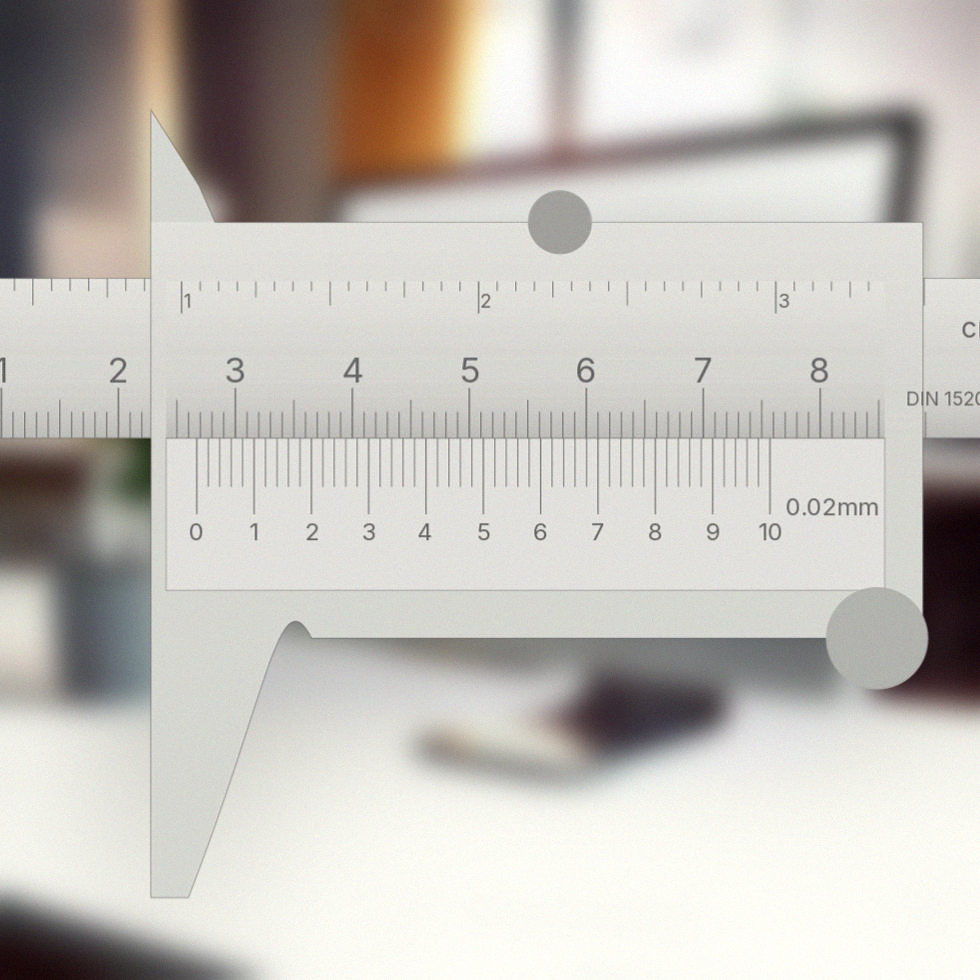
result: 26.7,mm
